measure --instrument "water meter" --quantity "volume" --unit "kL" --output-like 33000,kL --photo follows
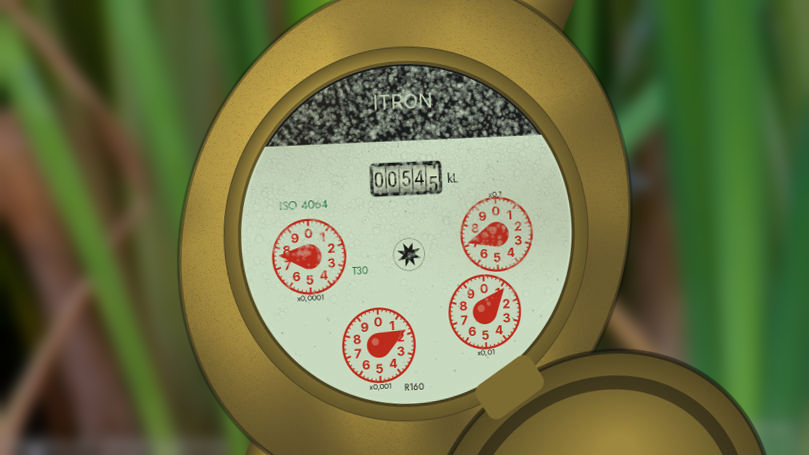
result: 544.7117,kL
